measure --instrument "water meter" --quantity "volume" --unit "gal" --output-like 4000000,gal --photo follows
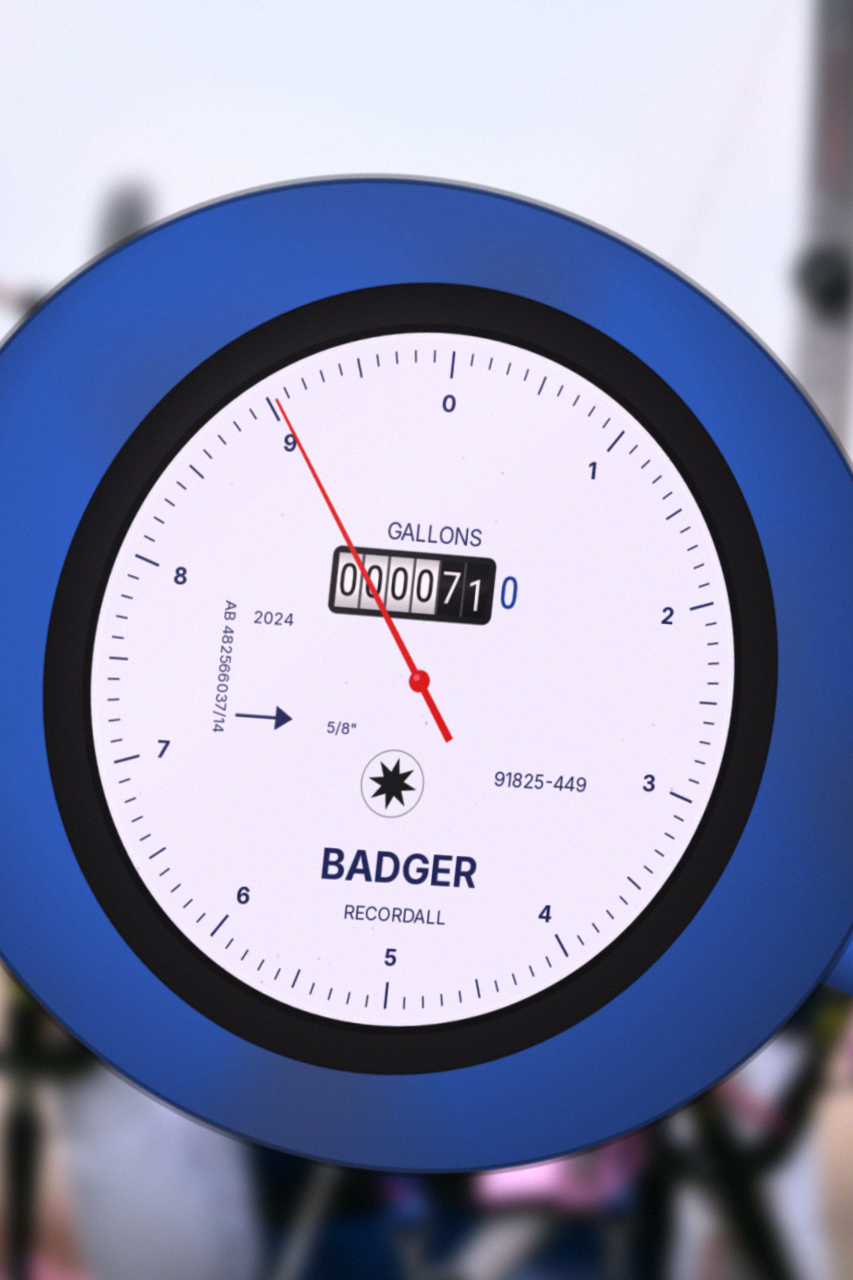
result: 709.0,gal
